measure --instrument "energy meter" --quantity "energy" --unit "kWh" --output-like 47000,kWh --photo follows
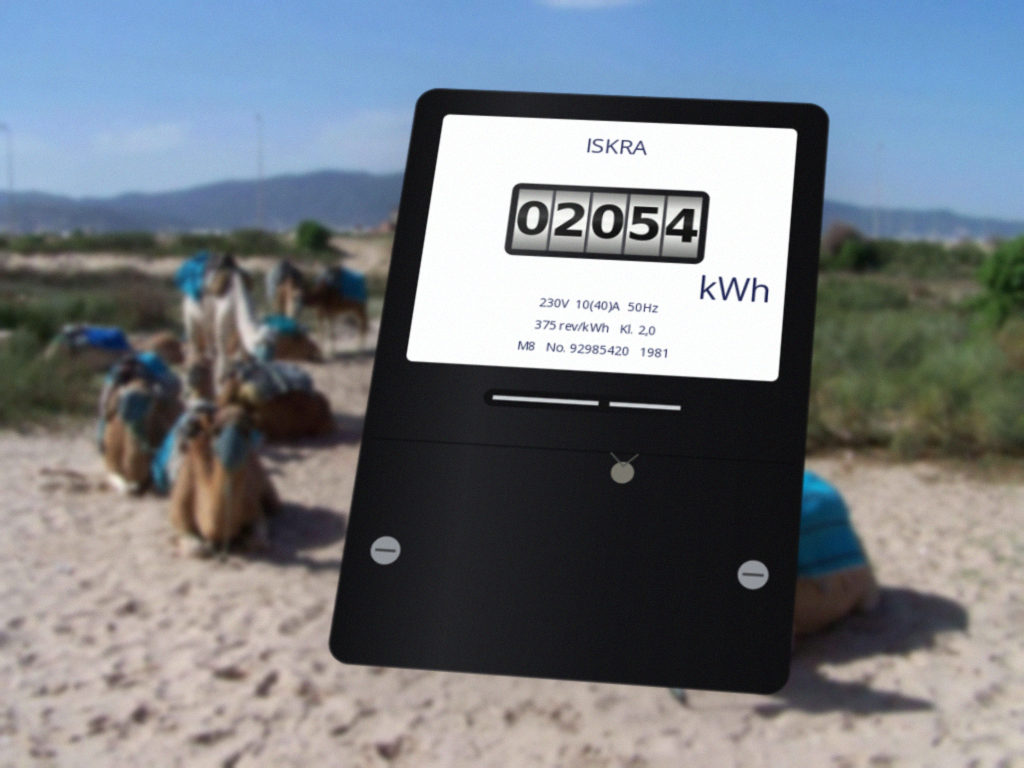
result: 2054,kWh
